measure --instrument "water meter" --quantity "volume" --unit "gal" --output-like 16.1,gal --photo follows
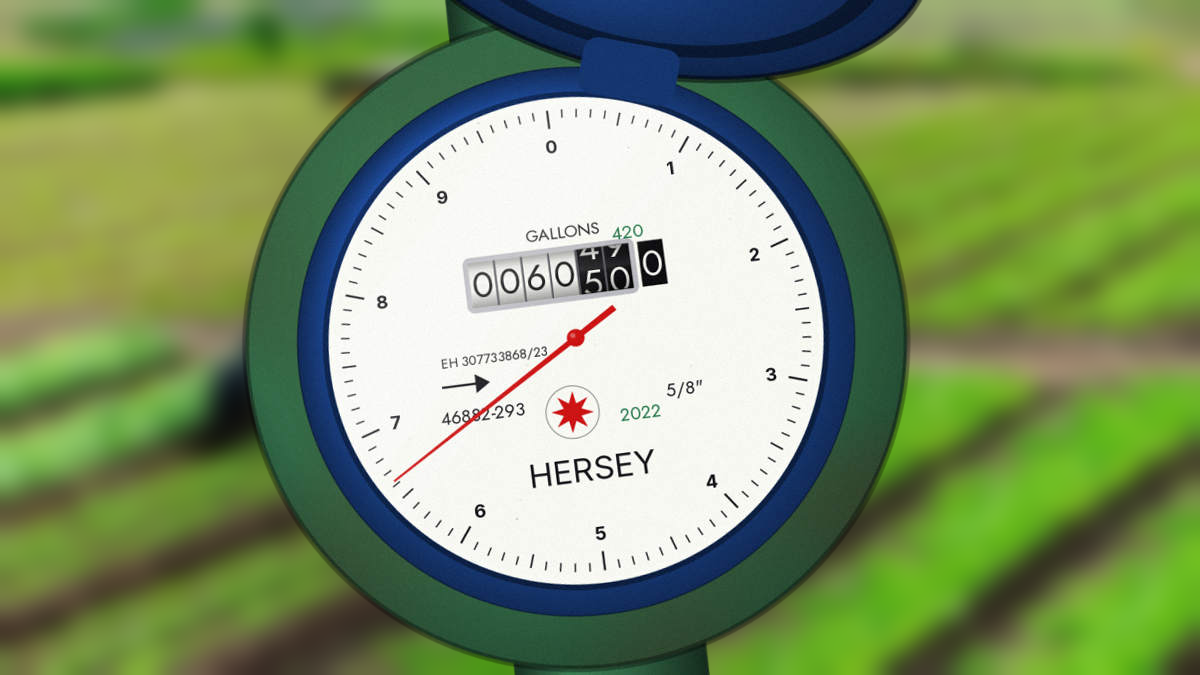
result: 60496.6,gal
